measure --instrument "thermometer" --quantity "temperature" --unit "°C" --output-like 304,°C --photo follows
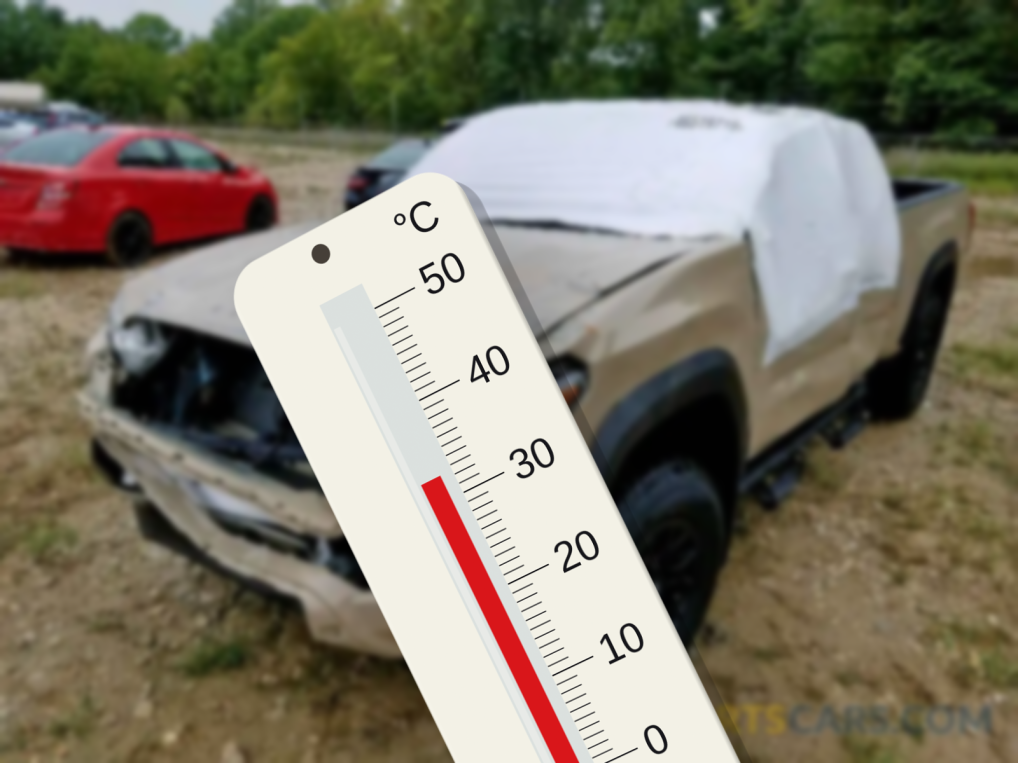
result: 32.5,°C
